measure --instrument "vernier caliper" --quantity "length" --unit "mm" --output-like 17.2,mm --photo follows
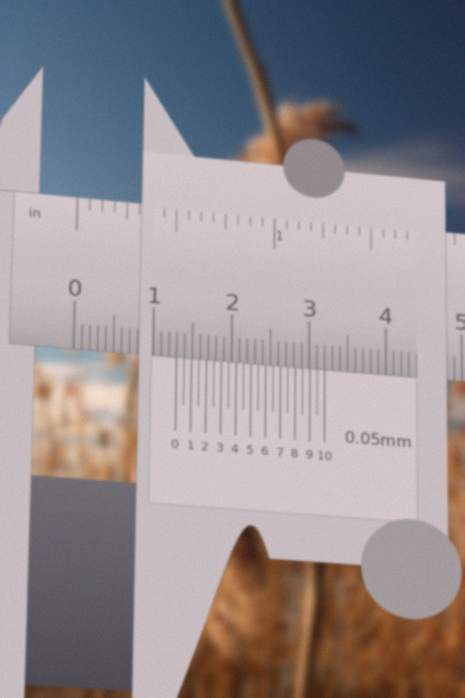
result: 13.0,mm
